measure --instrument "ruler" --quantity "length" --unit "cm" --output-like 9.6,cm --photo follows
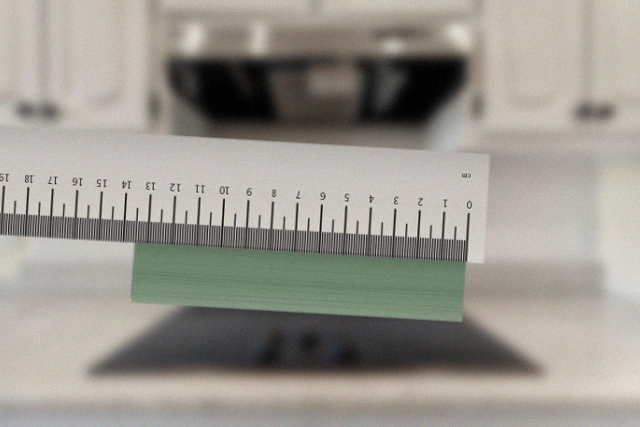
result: 13.5,cm
